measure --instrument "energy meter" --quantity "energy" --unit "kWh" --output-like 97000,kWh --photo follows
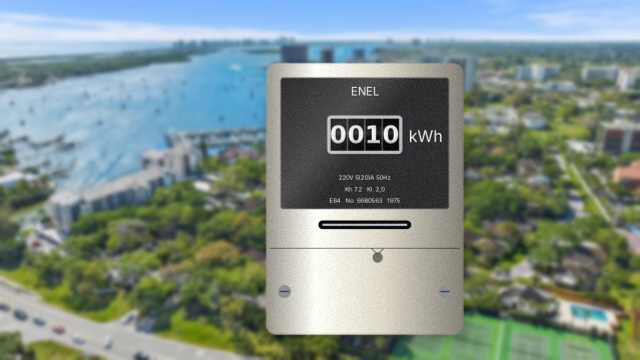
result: 10,kWh
